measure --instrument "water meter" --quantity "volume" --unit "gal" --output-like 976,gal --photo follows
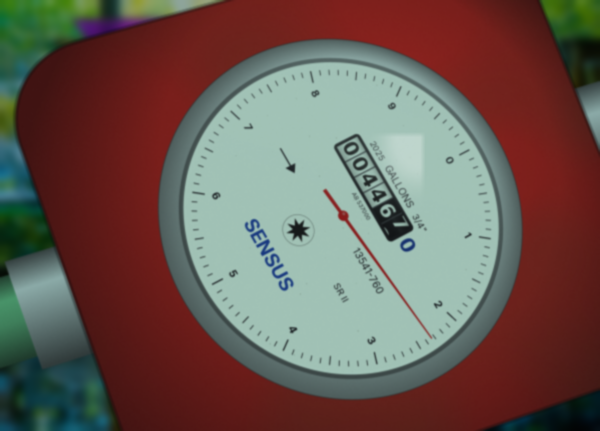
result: 44672.3,gal
